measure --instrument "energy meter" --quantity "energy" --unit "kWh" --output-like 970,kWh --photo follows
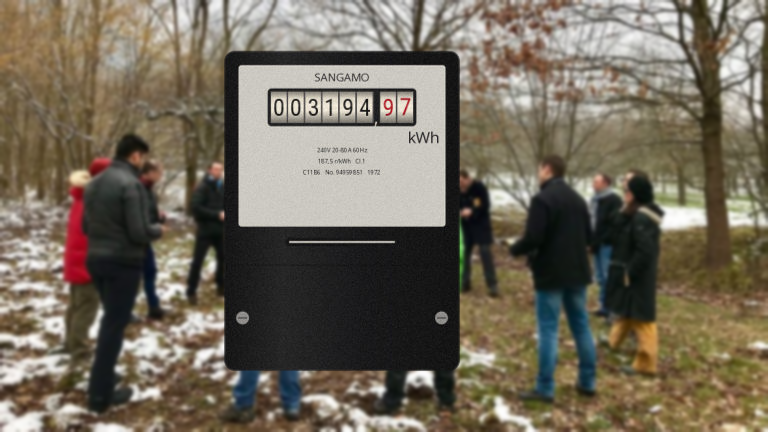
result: 3194.97,kWh
